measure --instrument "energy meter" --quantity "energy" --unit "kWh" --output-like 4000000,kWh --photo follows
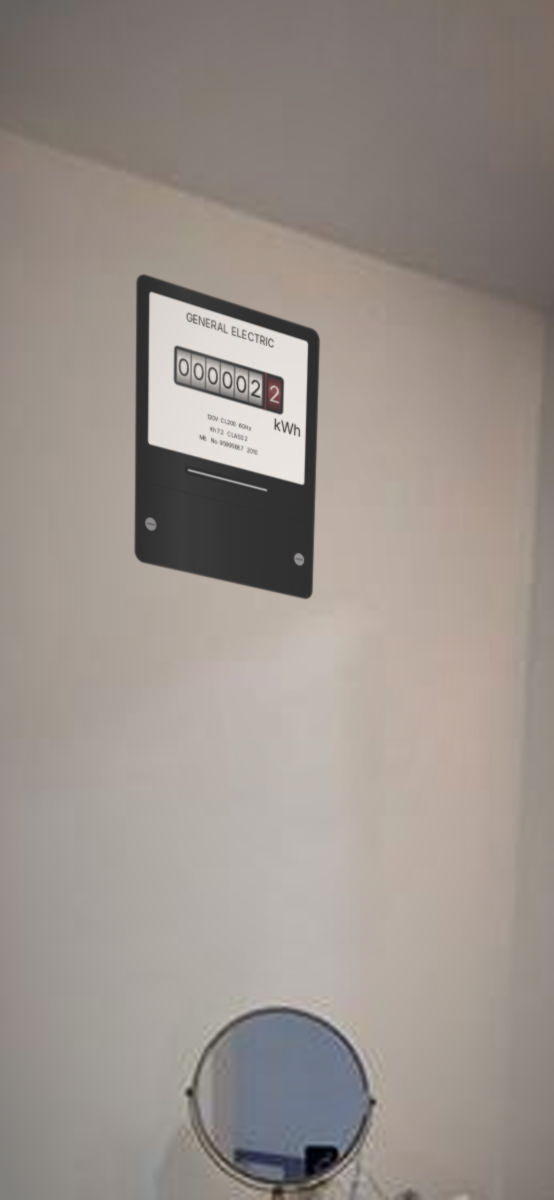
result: 2.2,kWh
